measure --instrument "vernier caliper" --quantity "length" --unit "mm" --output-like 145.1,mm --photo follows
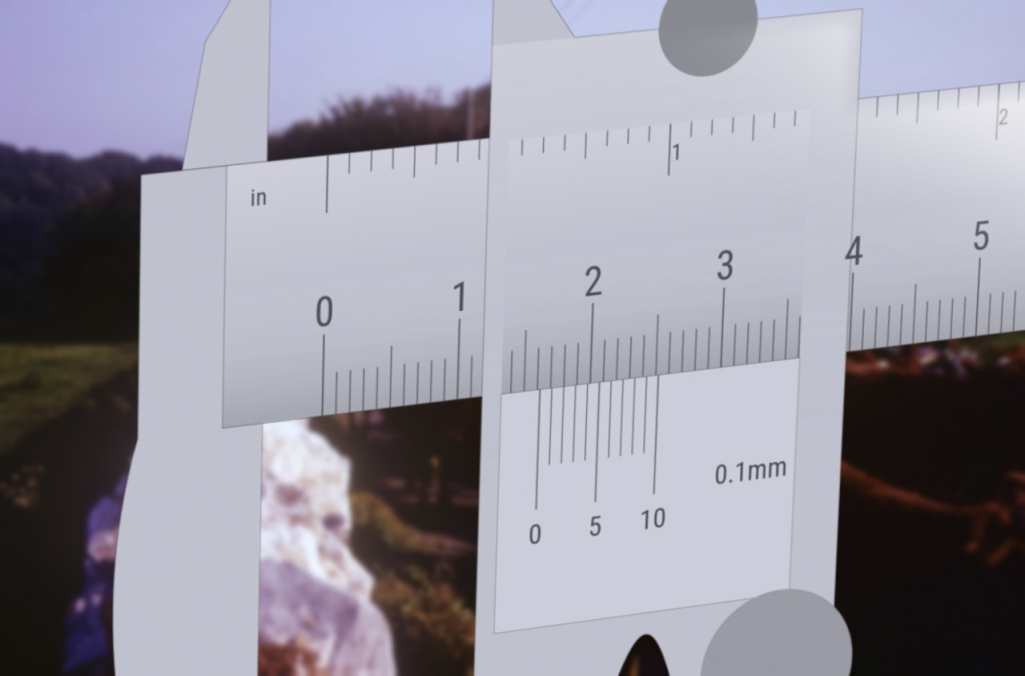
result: 16.2,mm
